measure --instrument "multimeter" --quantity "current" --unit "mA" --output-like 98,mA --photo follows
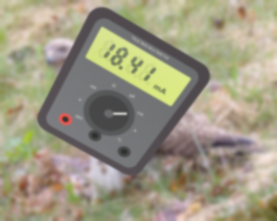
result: 18.41,mA
